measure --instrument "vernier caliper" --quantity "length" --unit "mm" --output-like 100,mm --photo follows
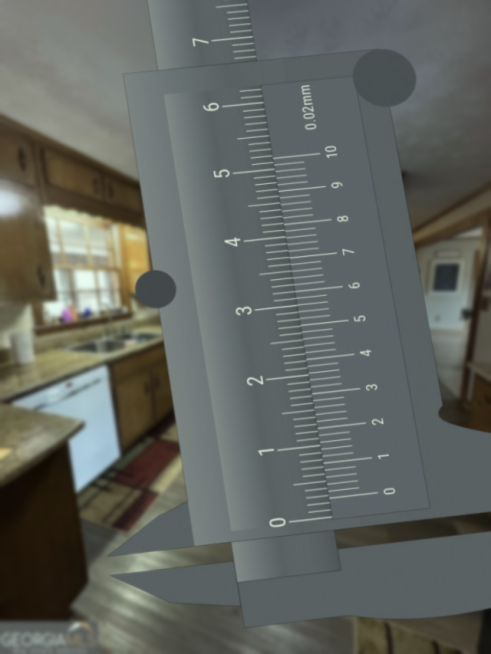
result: 2.6,mm
